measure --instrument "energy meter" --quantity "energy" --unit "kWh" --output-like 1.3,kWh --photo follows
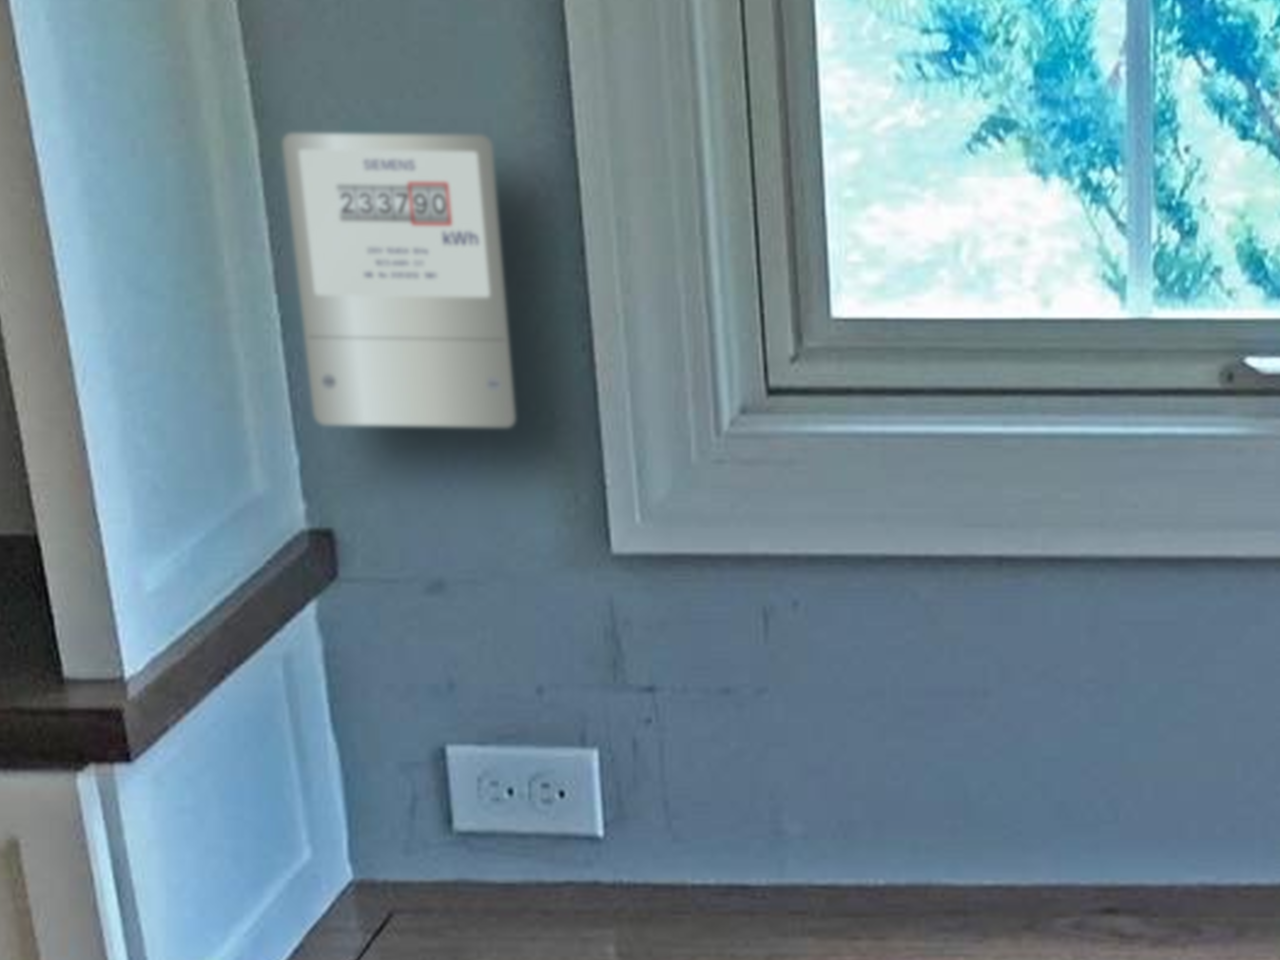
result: 2337.90,kWh
